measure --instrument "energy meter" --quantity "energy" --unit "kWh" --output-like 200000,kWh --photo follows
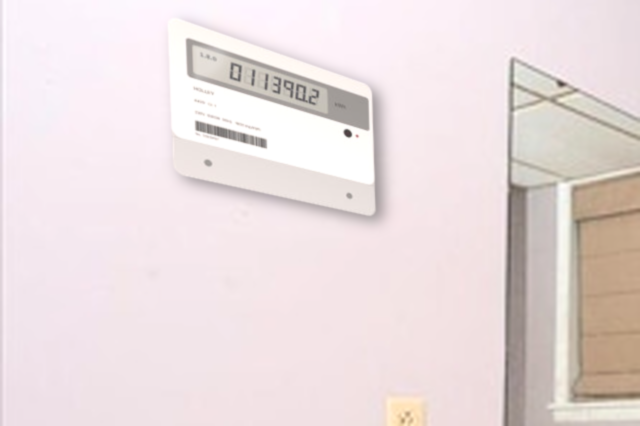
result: 11390.2,kWh
